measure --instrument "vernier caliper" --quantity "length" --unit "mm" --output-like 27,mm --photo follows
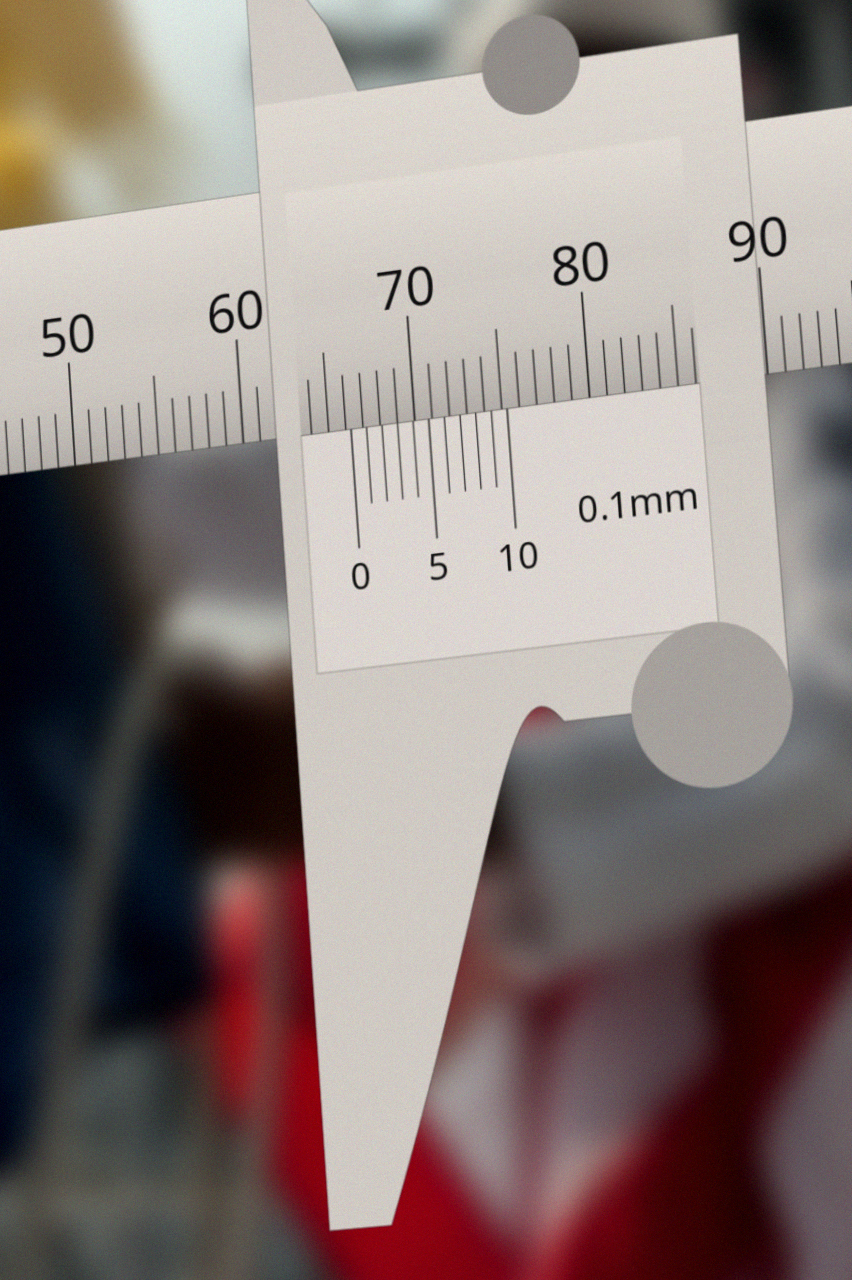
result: 66.3,mm
